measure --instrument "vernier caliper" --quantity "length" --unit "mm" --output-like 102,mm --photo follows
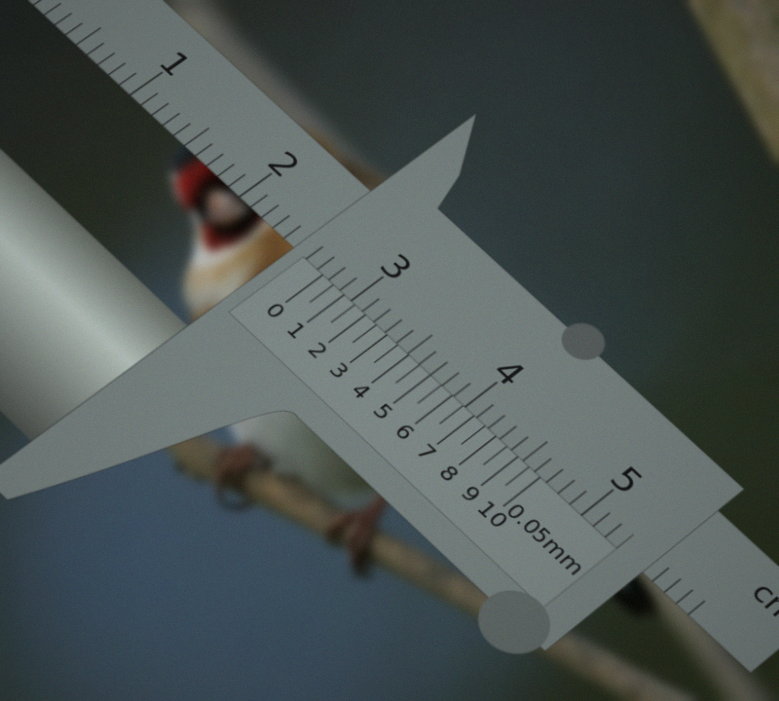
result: 27.5,mm
